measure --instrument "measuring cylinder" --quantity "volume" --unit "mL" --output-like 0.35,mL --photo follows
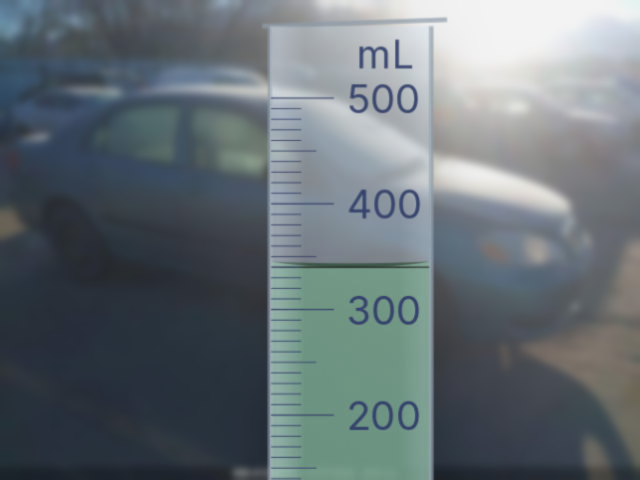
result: 340,mL
